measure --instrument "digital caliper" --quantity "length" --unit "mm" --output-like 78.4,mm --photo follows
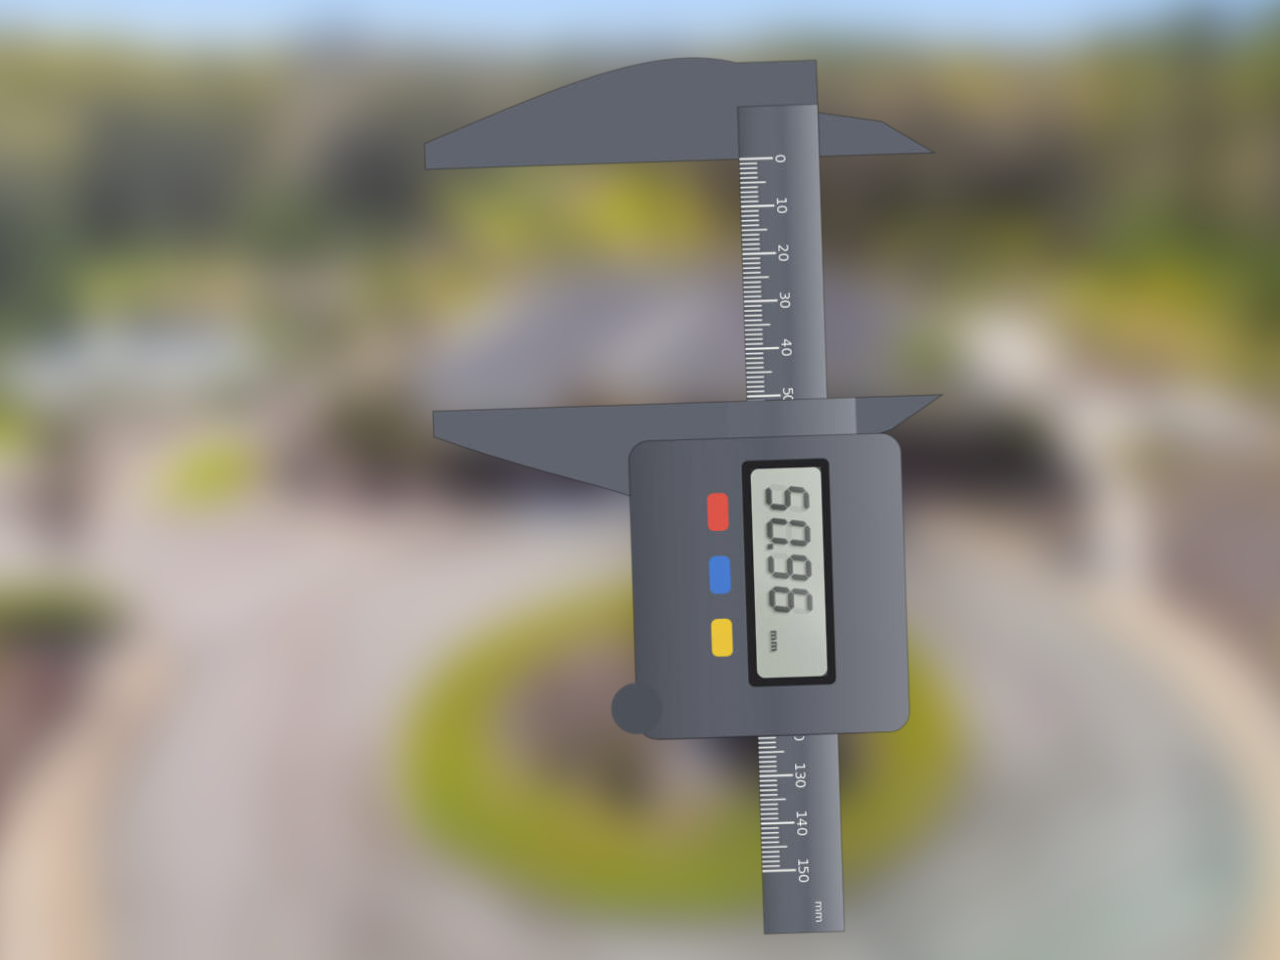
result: 50.96,mm
